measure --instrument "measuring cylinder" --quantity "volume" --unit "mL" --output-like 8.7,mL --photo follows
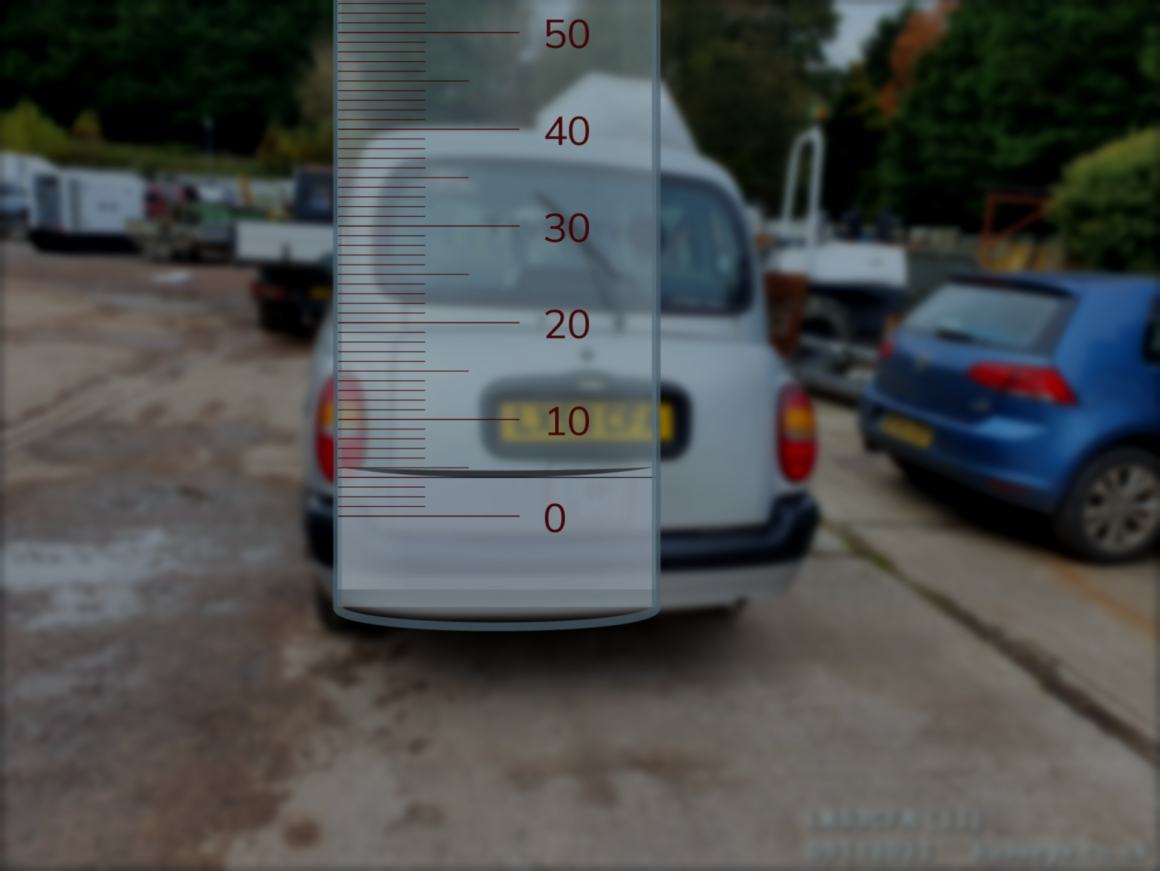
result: 4,mL
